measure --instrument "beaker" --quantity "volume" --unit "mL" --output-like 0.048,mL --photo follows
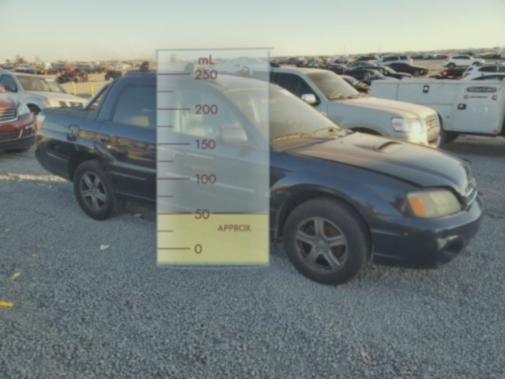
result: 50,mL
